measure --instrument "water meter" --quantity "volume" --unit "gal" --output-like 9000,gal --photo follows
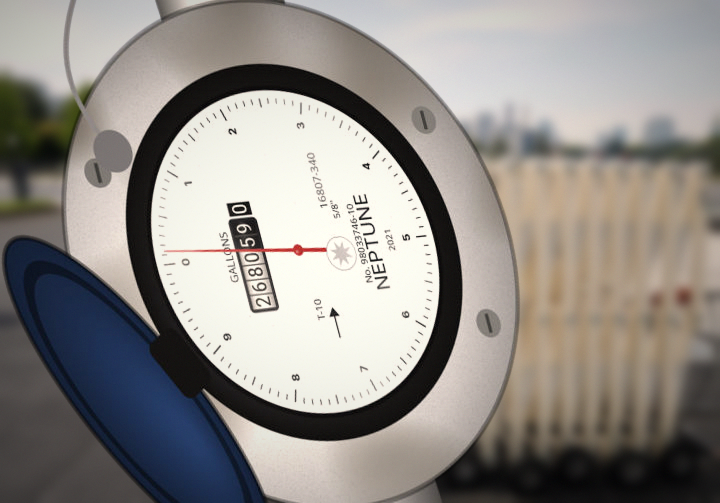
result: 2680590.1,gal
